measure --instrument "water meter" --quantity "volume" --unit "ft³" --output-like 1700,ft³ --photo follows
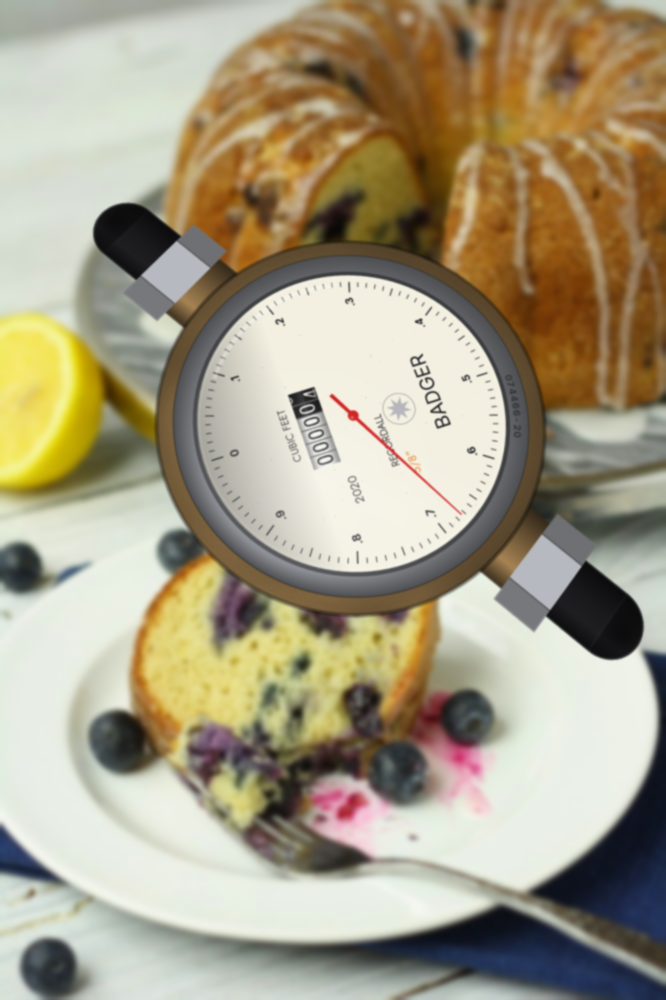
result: 3.67,ft³
